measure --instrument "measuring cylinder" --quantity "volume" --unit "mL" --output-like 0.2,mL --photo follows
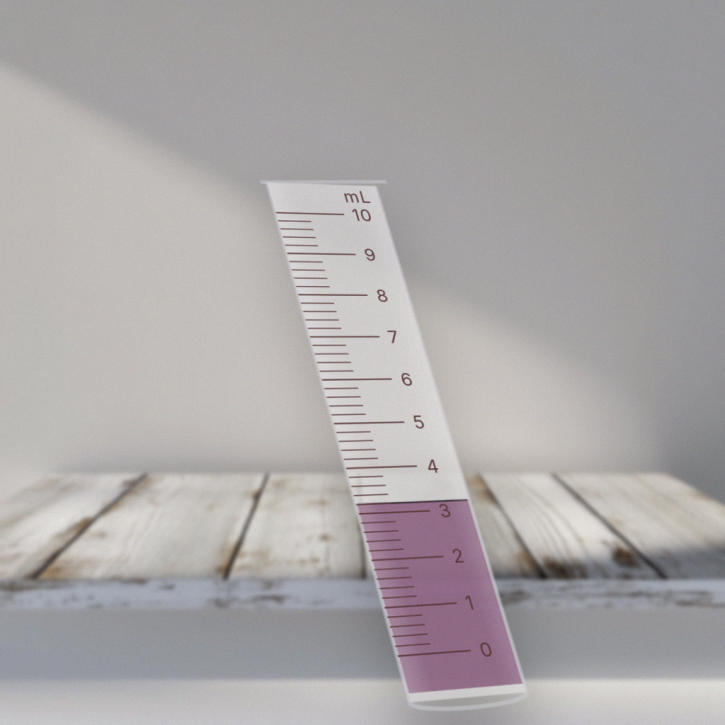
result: 3.2,mL
